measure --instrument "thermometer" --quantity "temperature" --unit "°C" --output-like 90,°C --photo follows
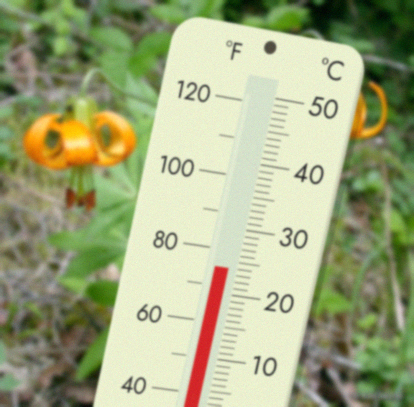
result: 24,°C
